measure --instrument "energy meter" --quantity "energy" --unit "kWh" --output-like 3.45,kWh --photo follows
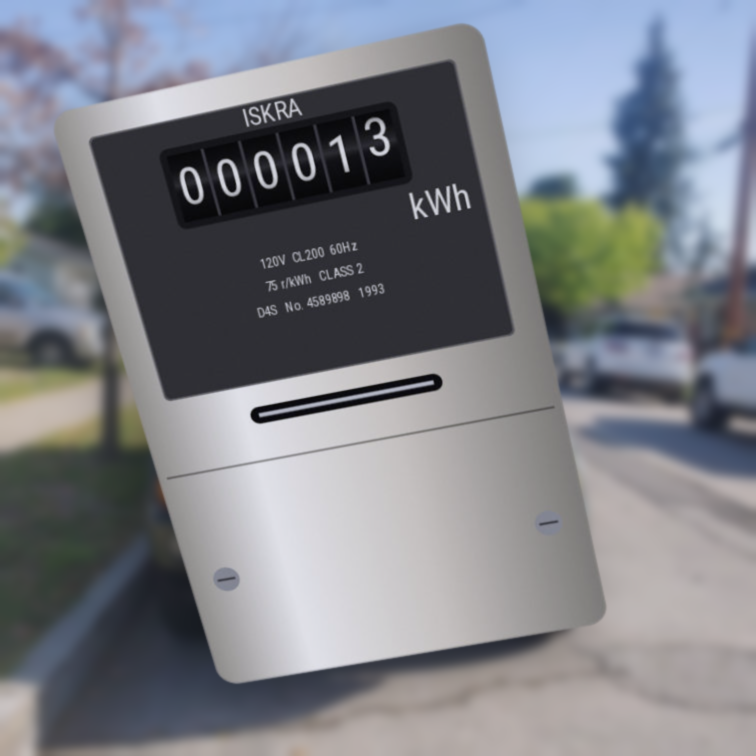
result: 13,kWh
